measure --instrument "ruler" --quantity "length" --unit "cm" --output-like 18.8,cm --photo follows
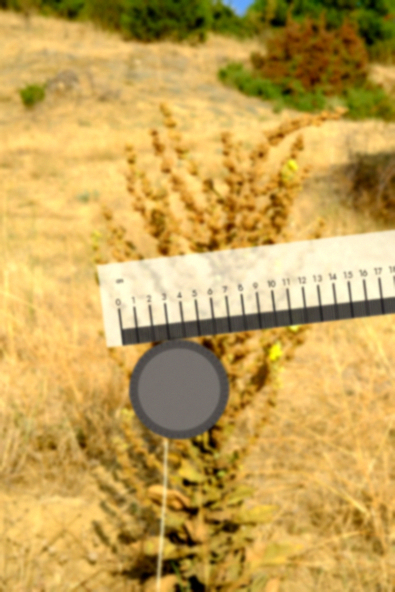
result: 6.5,cm
